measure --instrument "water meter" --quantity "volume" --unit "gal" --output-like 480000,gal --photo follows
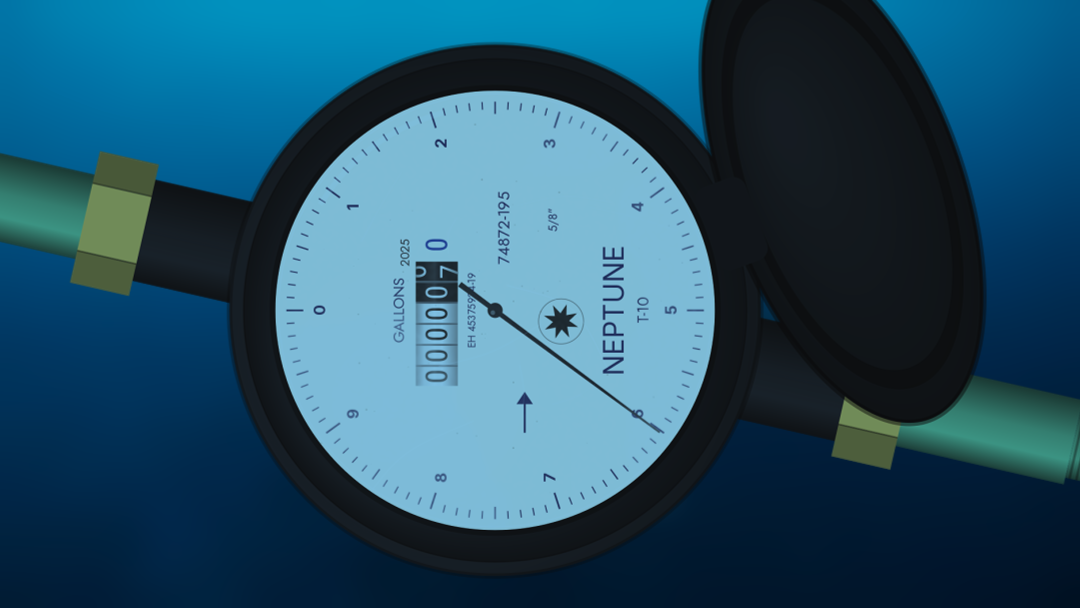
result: 66.0,gal
